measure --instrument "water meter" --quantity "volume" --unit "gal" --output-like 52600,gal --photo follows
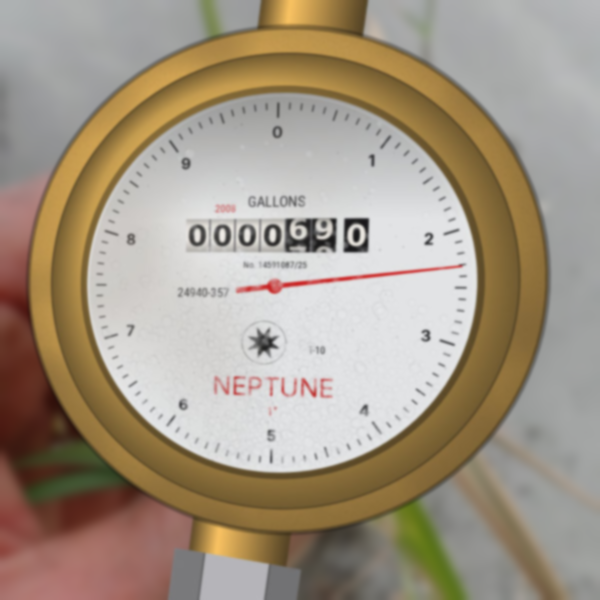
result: 692.3,gal
